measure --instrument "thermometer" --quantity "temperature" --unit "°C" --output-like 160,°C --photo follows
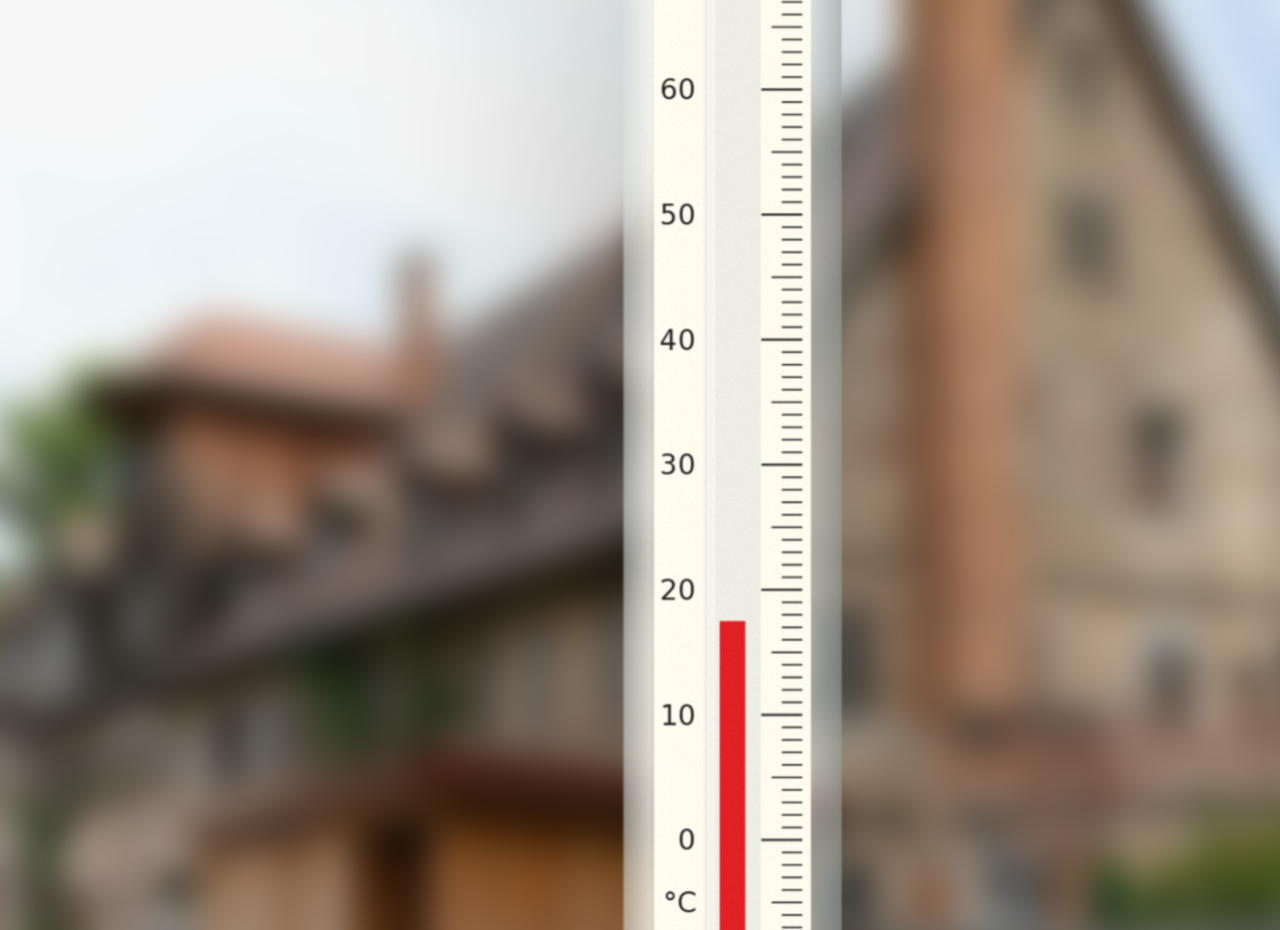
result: 17.5,°C
